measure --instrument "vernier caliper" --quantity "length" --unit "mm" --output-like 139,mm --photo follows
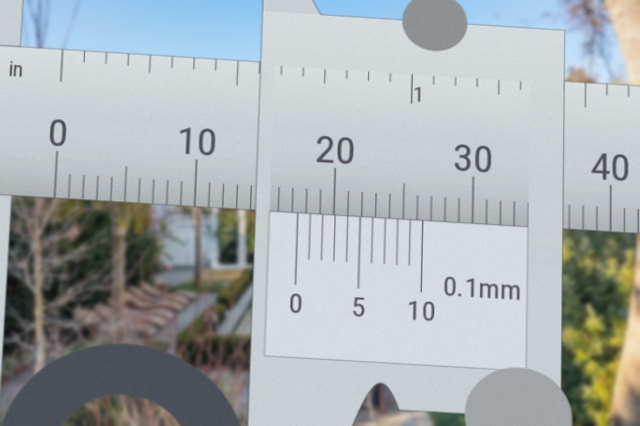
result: 17.4,mm
